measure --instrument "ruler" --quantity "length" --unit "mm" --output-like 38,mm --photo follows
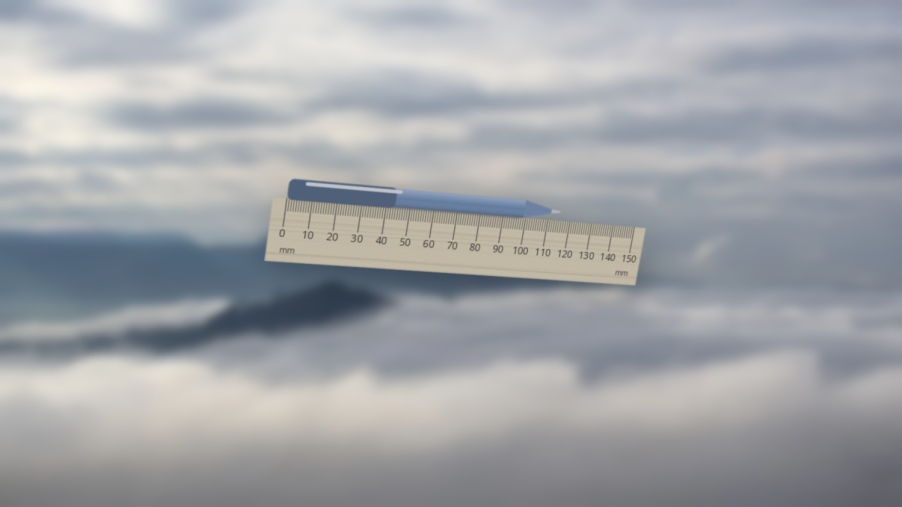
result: 115,mm
